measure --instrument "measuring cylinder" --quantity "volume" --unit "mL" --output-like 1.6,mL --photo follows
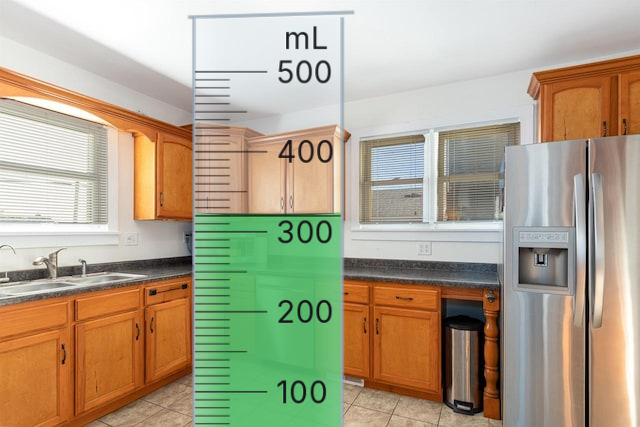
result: 320,mL
